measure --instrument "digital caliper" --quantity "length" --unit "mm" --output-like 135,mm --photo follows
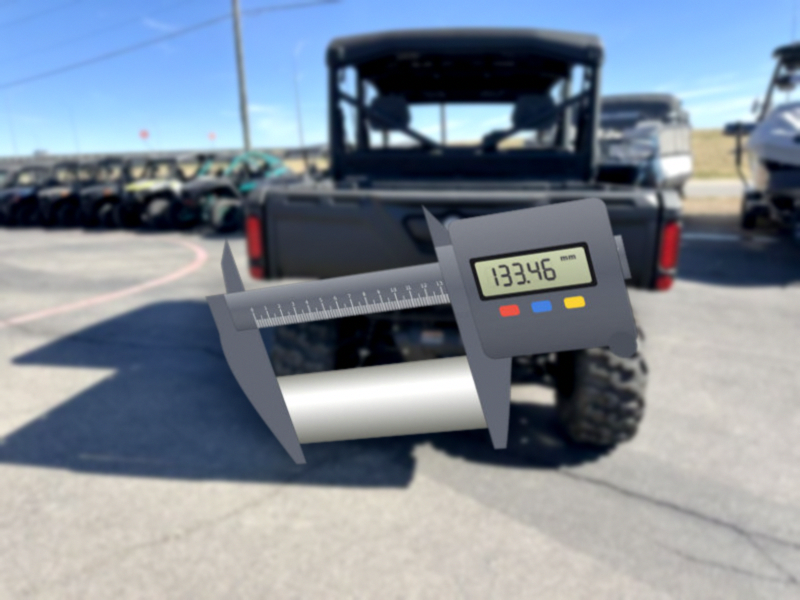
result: 133.46,mm
